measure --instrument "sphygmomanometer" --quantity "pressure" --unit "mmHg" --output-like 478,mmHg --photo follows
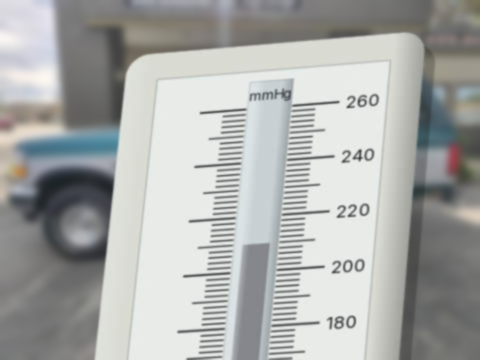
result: 210,mmHg
